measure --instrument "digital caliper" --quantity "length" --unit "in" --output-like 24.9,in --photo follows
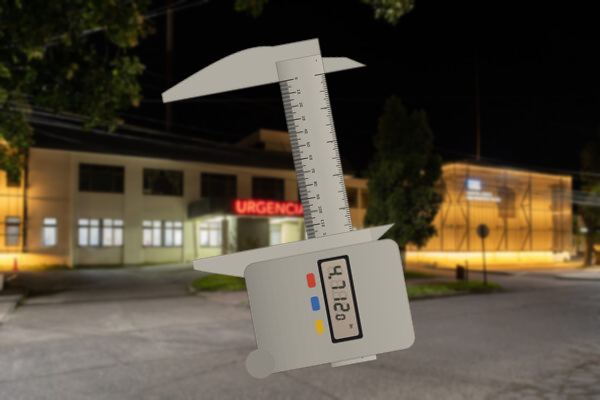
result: 4.7120,in
